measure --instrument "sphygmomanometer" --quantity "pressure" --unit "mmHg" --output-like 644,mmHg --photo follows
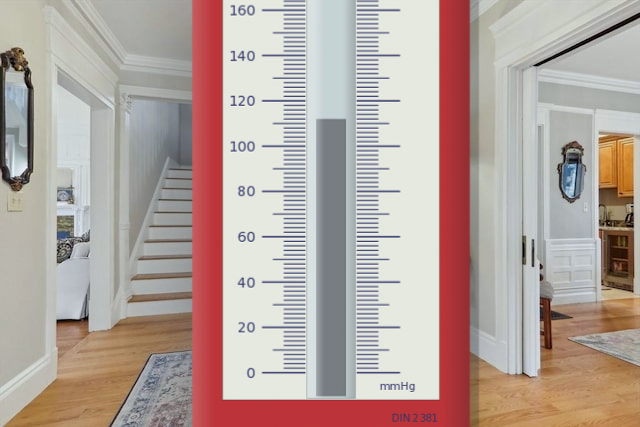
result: 112,mmHg
